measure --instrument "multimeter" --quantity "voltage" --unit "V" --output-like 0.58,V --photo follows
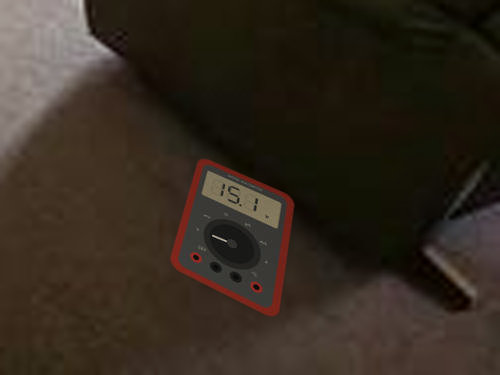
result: 15.1,V
